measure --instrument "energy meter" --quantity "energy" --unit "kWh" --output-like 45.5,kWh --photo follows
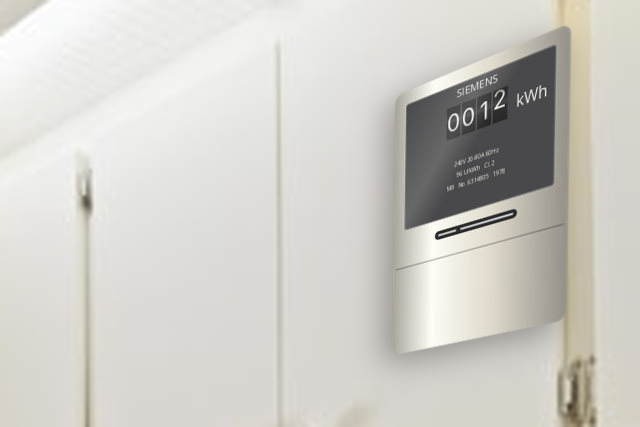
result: 12,kWh
